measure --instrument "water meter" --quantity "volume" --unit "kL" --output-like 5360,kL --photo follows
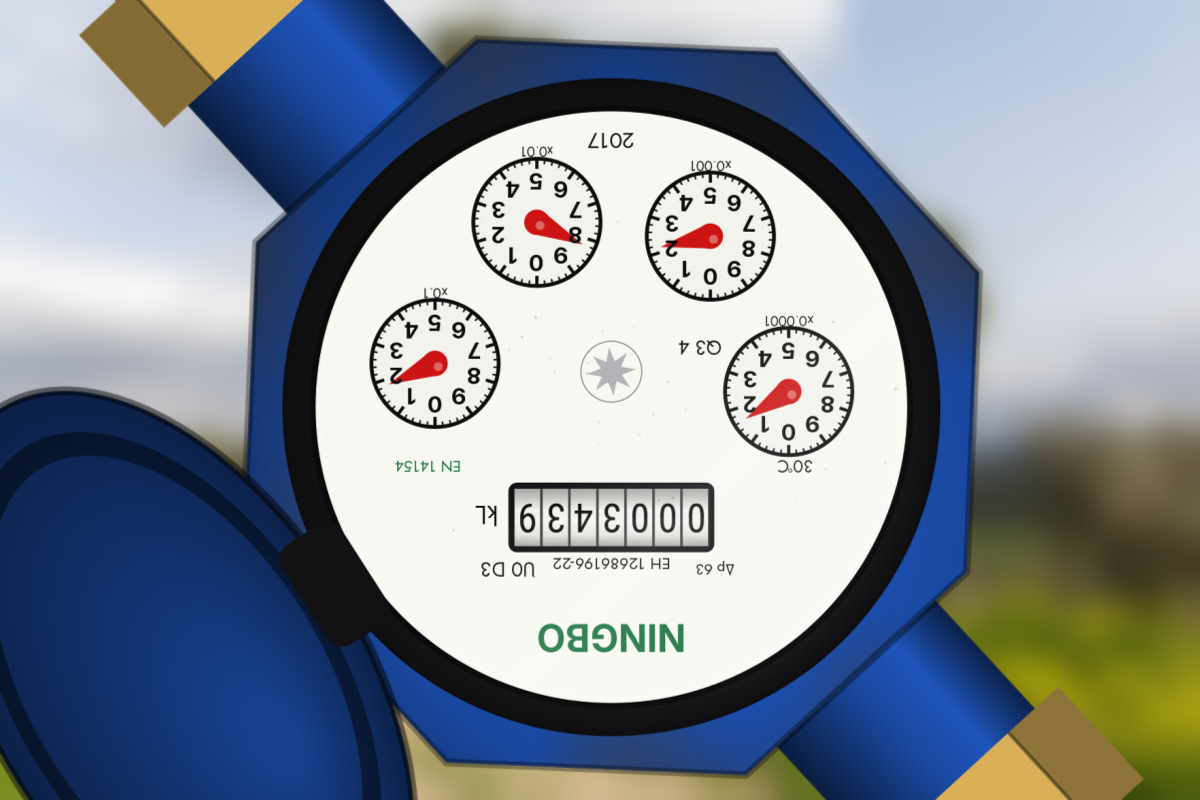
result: 3439.1821,kL
